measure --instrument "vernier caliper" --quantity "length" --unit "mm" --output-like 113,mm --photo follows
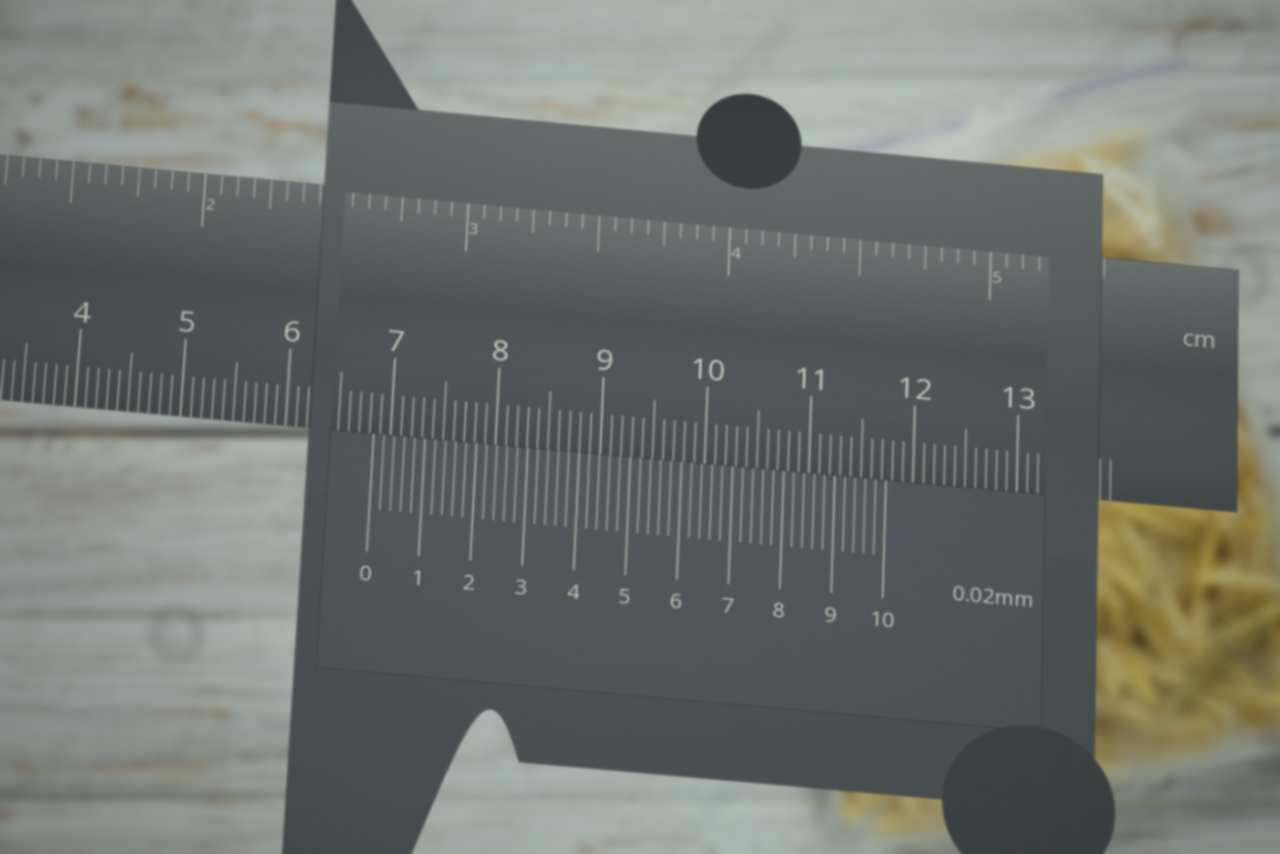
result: 68.4,mm
